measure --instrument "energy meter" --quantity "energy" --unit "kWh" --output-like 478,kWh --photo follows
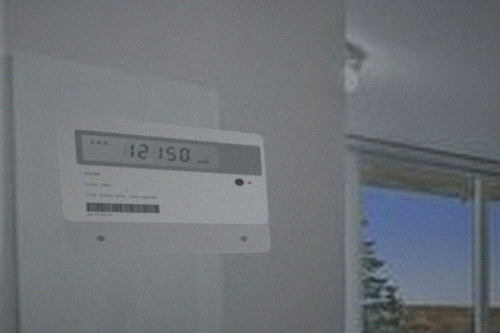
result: 12150,kWh
